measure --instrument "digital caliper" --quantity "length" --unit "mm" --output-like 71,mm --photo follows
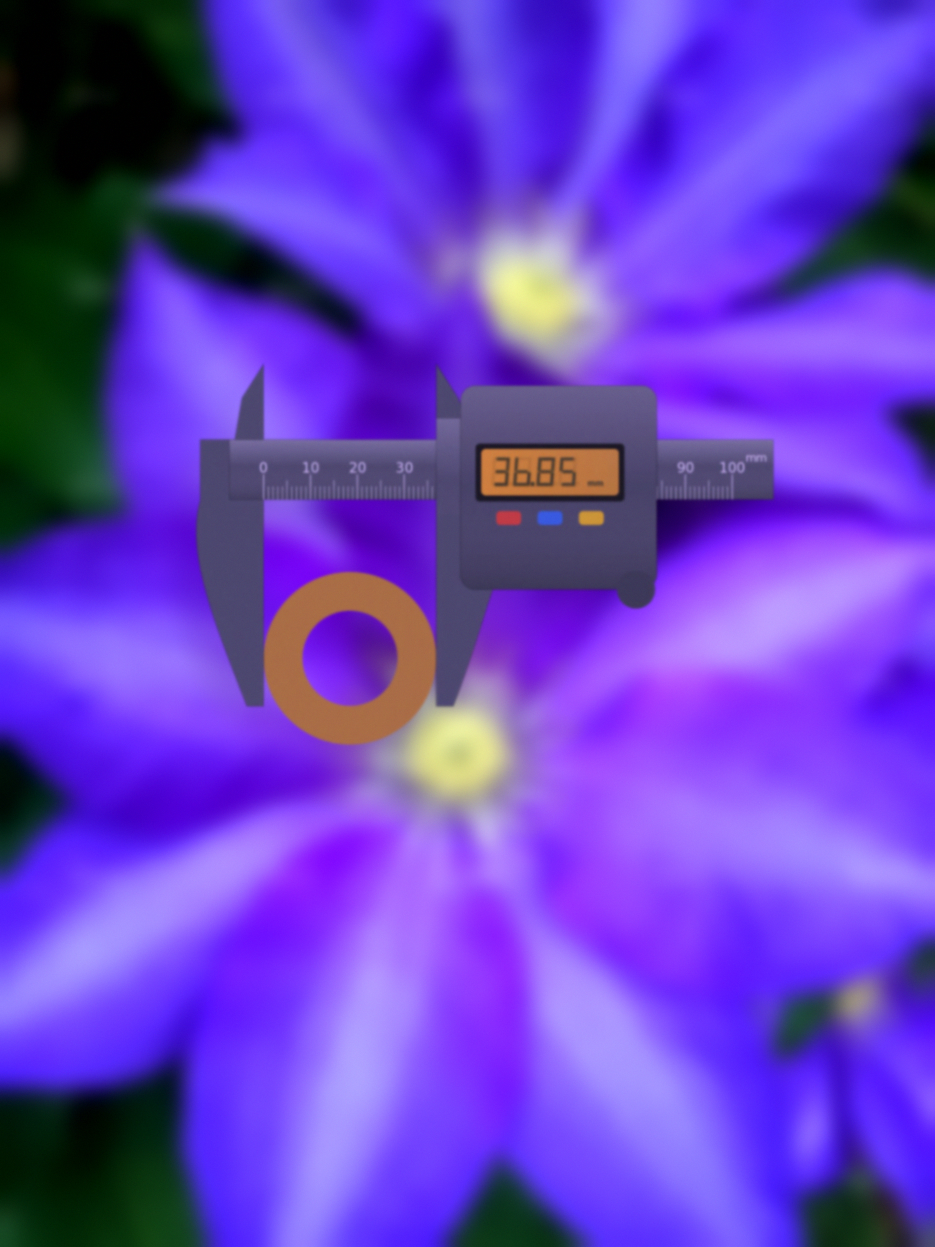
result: 36.85,mm
